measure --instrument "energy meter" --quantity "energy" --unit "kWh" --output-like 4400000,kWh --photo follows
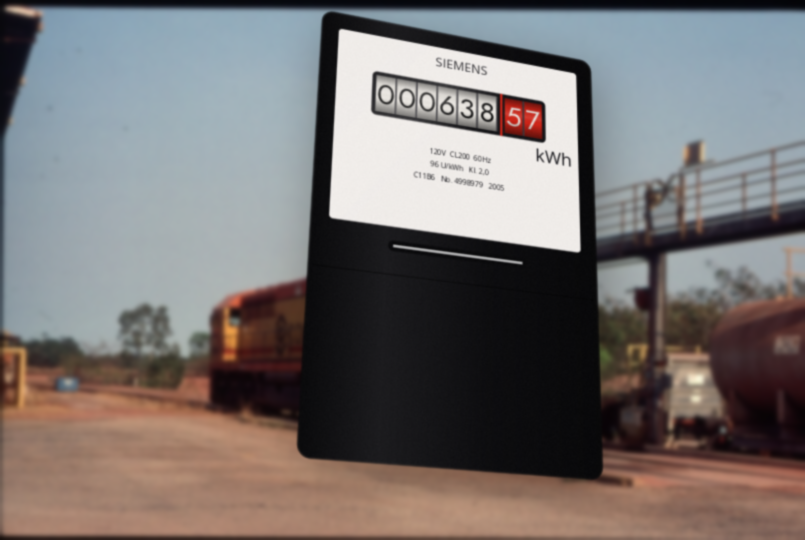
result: 638.57,kWh
